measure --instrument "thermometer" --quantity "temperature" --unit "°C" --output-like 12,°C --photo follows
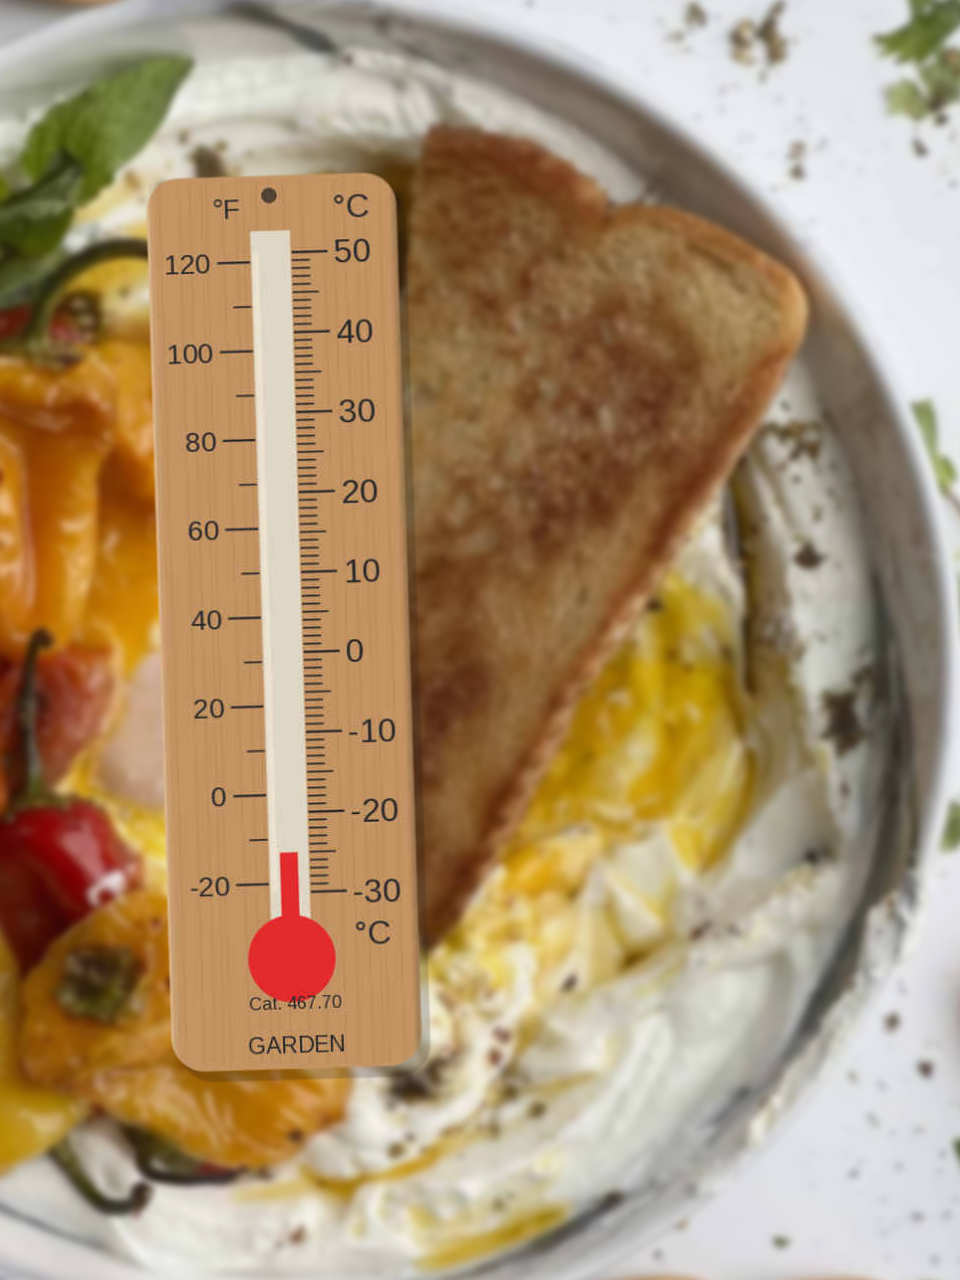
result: -25,°C
